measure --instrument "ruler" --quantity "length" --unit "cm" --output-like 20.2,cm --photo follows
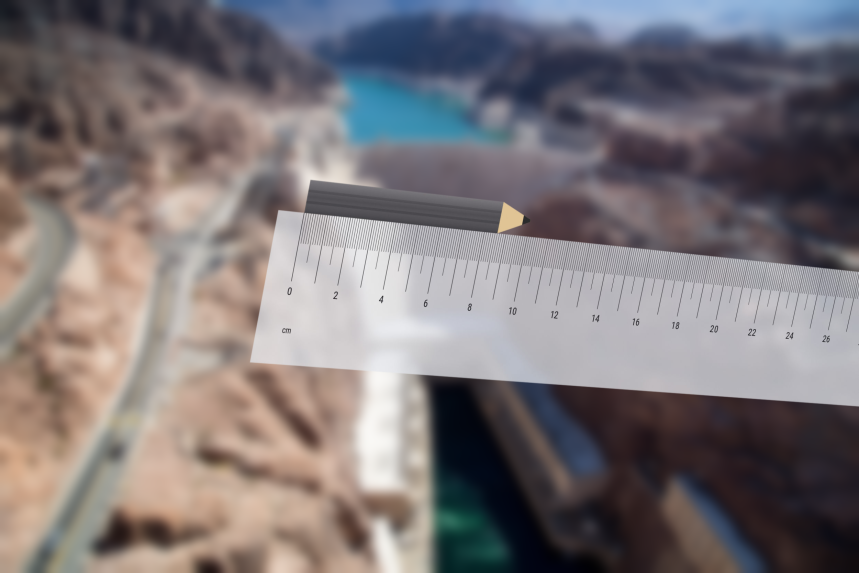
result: 10,cm
